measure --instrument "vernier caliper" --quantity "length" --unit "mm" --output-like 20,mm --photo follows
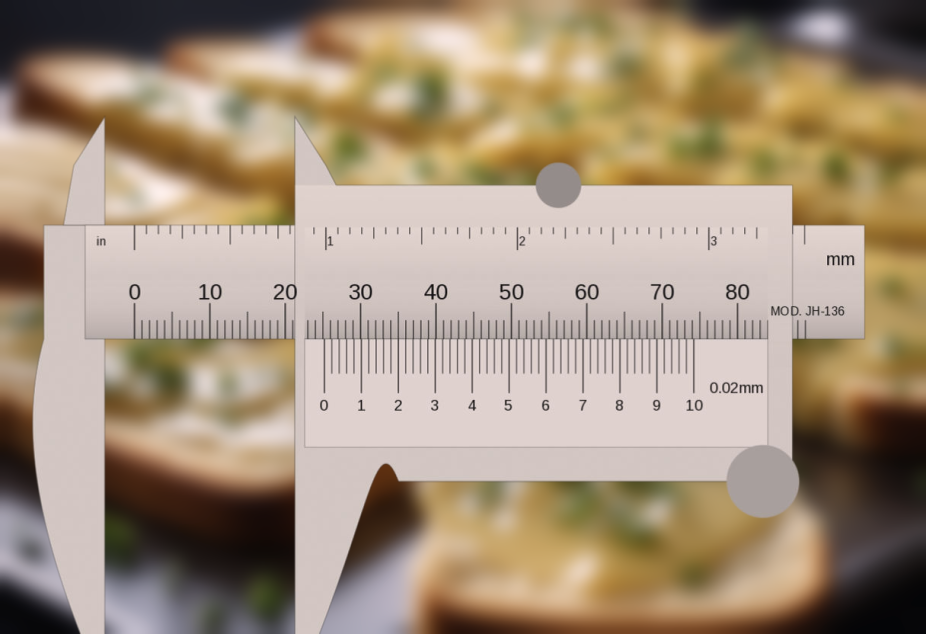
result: 25.2,mm
